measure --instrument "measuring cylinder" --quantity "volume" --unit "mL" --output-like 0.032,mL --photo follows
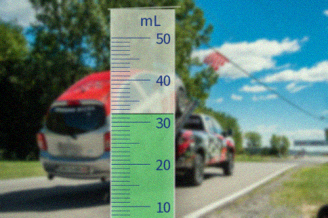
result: 32,mL
